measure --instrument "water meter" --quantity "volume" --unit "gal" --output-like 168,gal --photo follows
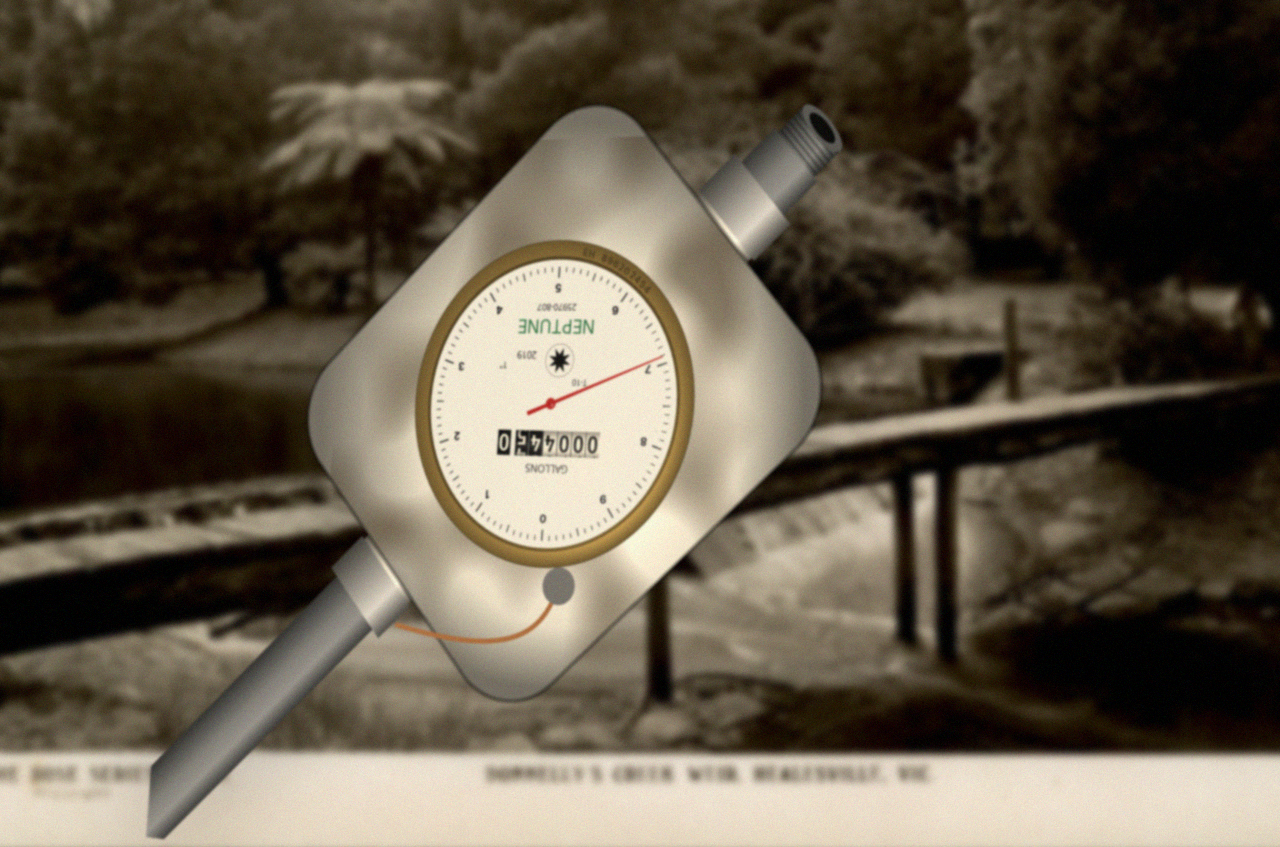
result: 4446.9,gal
